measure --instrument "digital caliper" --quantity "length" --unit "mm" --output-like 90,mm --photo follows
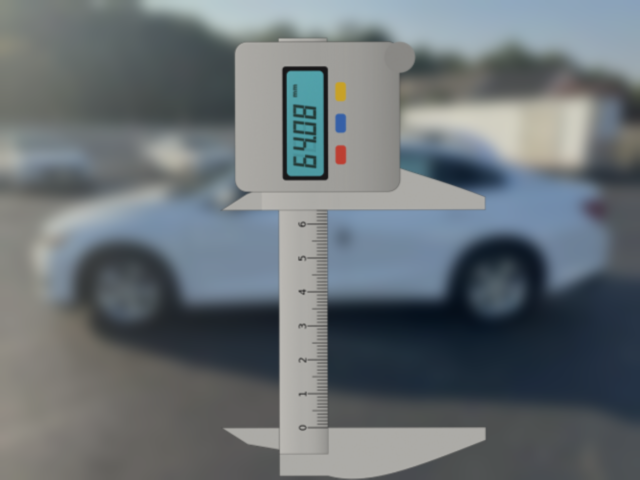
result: 64.08,mm
